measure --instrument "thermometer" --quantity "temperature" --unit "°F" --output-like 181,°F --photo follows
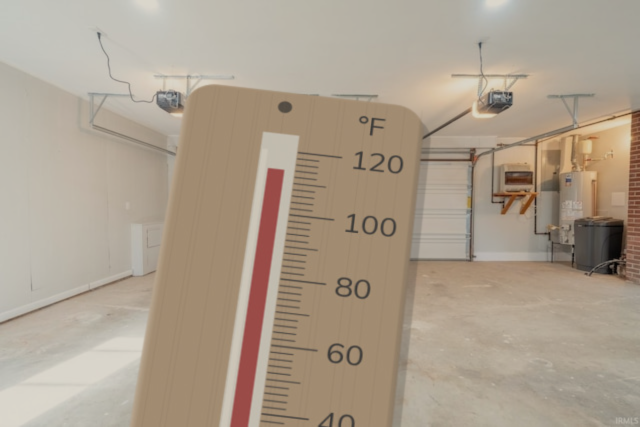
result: 114,°F
